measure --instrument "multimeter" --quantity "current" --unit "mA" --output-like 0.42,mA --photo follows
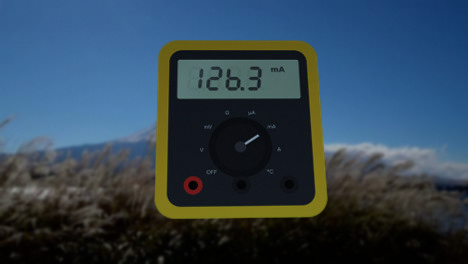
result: 126.3,mA
